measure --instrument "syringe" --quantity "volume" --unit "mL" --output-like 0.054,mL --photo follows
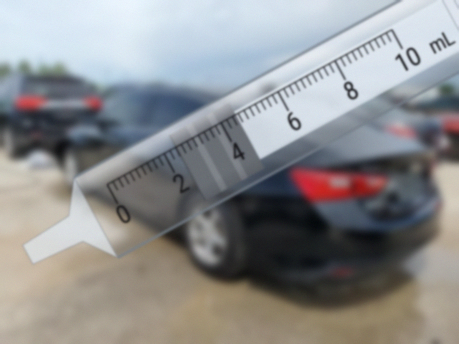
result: 2.4,mL
